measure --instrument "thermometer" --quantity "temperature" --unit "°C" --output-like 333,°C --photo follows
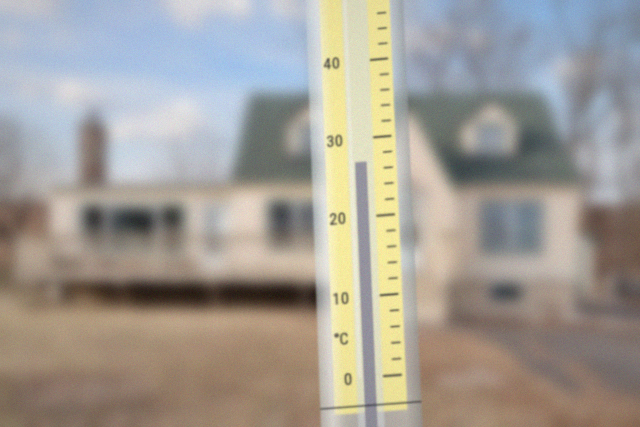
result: 27,°C
